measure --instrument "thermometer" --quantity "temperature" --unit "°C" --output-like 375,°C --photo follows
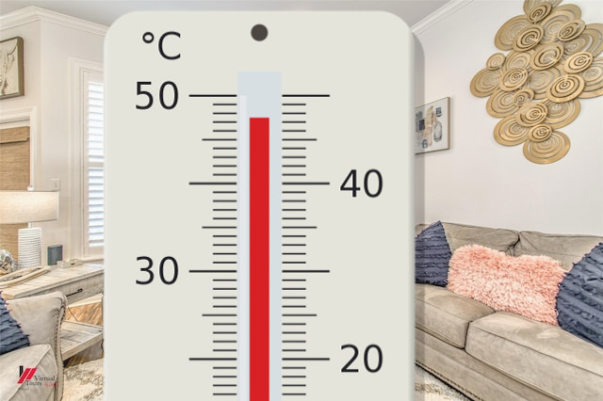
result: 47.5,°C
